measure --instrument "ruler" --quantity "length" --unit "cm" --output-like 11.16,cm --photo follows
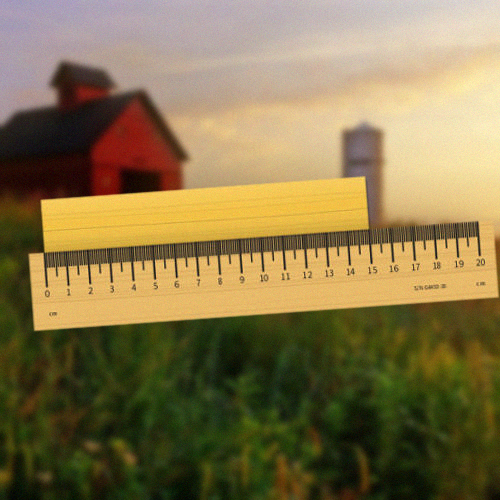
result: 15,cm
